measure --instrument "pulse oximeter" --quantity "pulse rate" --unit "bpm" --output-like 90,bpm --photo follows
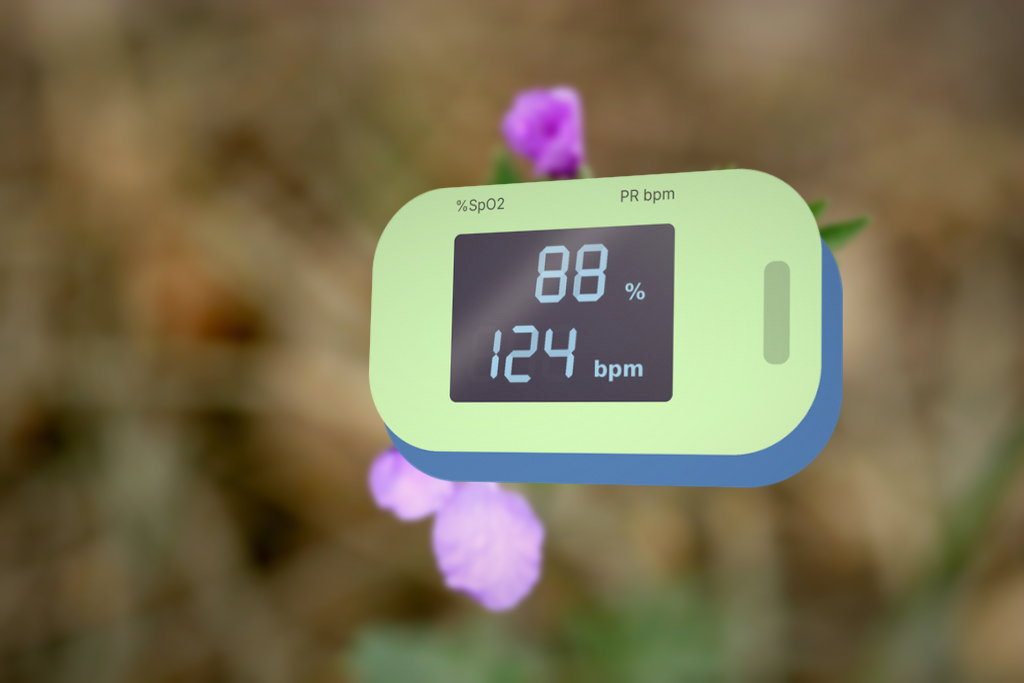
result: 124,bpm
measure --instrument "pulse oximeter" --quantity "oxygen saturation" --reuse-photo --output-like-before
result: 88,%
